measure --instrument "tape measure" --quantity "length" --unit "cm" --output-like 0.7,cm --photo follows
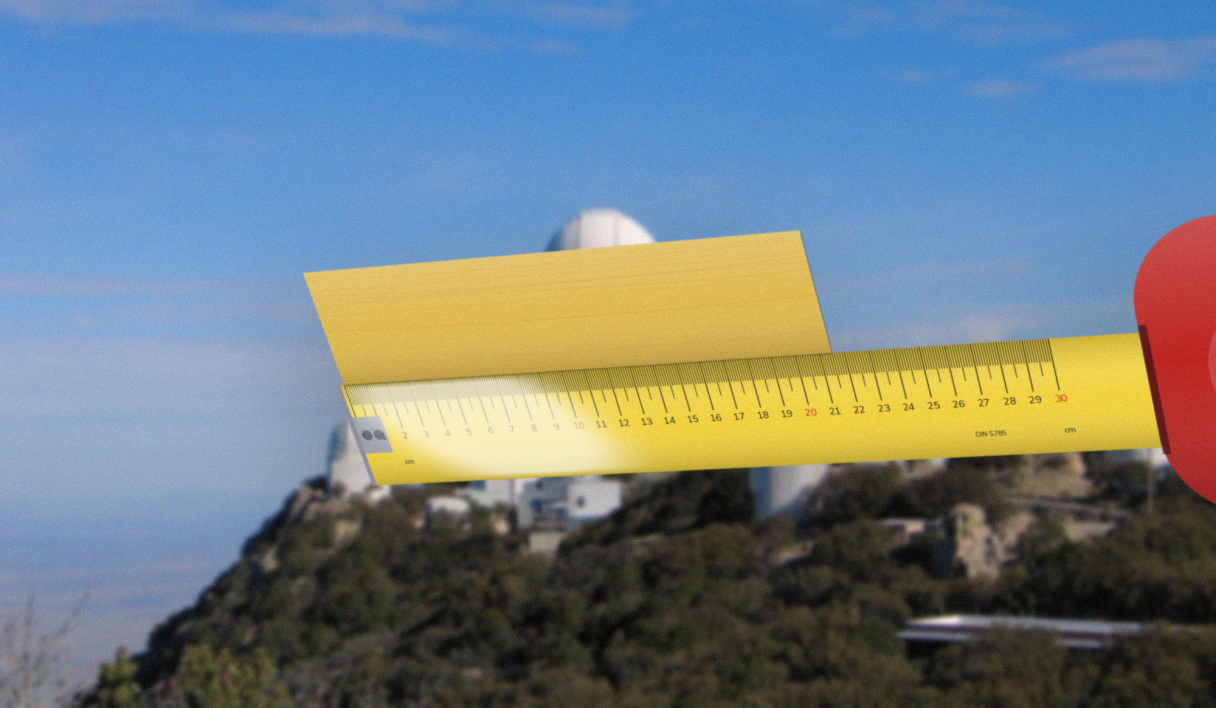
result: 21.5,cm
